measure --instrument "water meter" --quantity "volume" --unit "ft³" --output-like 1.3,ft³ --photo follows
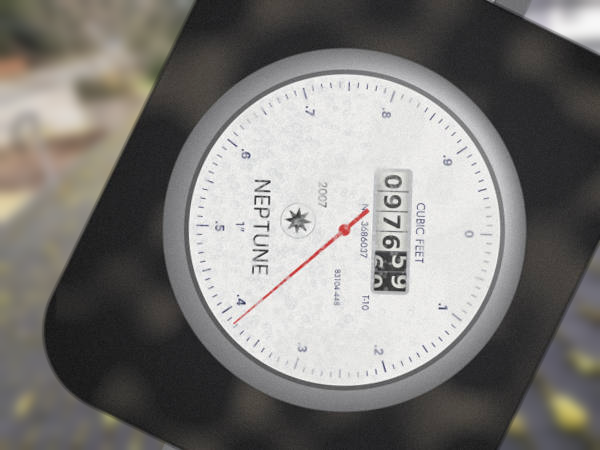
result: 97659.38,ft³
